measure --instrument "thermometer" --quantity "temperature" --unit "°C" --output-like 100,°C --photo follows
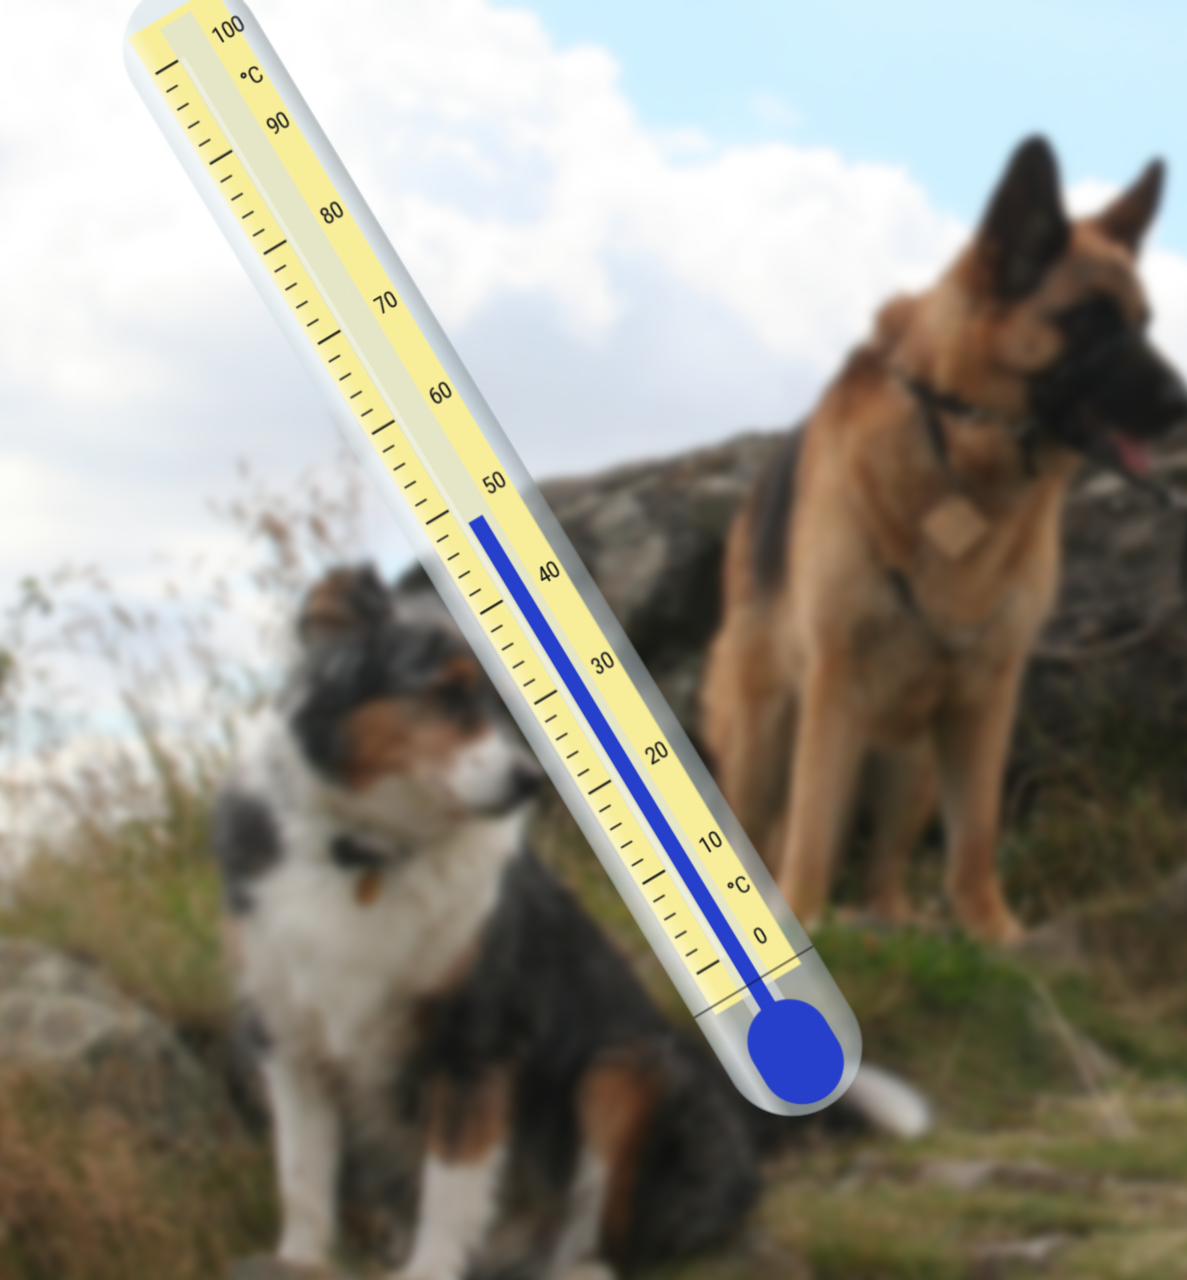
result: 48,°C
